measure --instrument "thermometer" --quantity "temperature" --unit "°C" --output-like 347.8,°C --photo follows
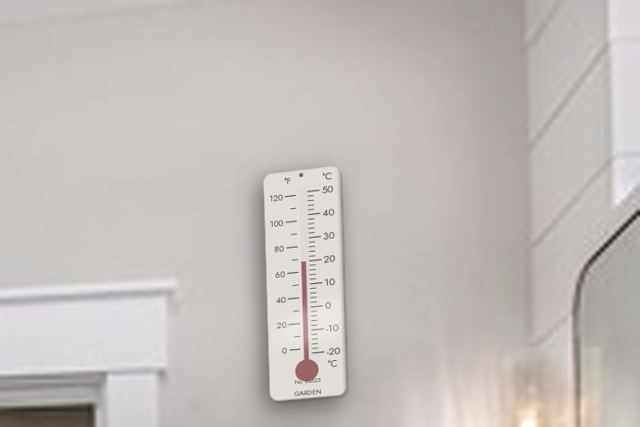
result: 20,°C
